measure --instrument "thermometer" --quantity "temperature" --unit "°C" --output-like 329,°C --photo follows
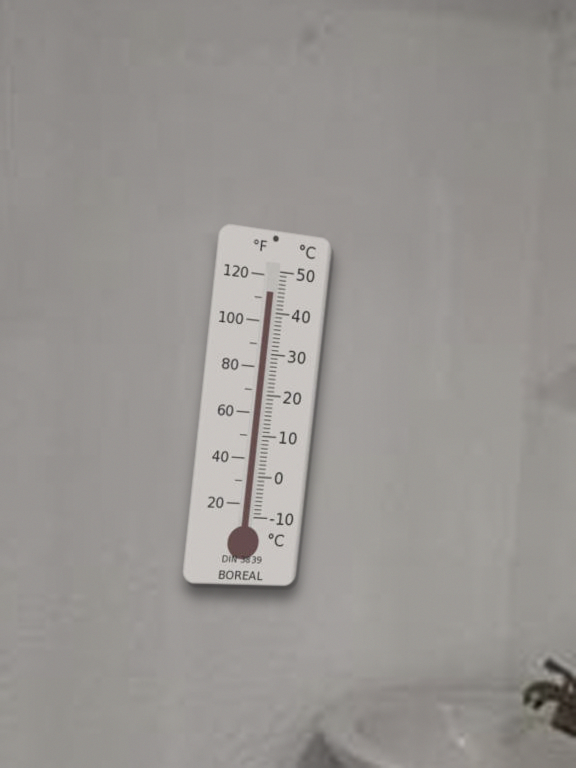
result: 45,°C
